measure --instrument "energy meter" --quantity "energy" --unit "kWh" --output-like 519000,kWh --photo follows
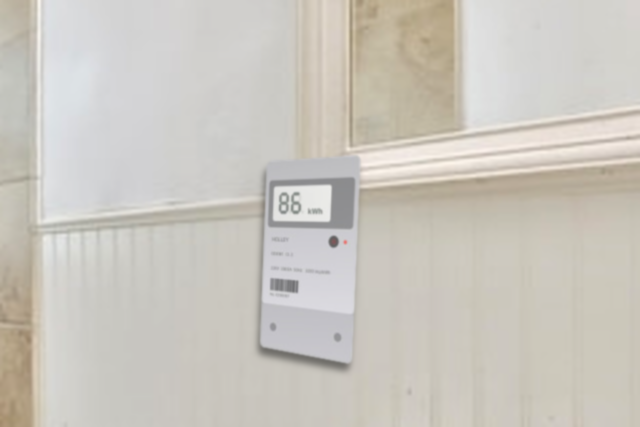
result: 86,kWh
